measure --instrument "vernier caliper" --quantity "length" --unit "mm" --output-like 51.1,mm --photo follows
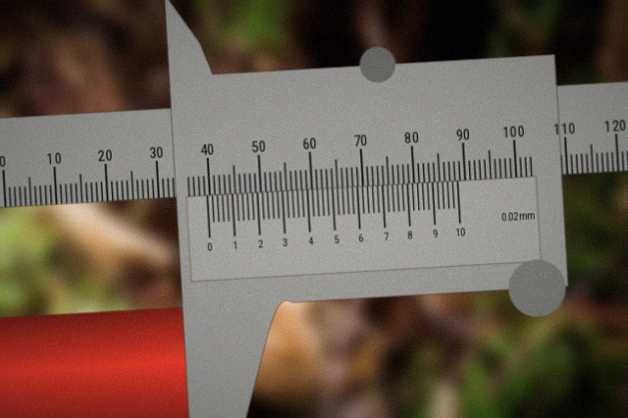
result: 39.5,mm
